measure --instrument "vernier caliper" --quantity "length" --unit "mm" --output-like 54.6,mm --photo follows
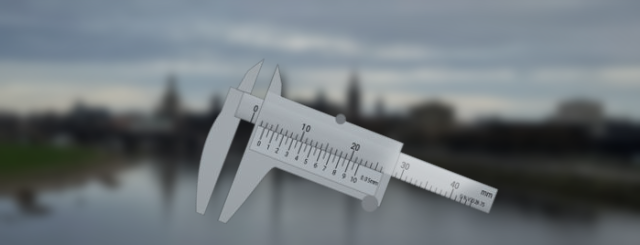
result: 2.8,mm
